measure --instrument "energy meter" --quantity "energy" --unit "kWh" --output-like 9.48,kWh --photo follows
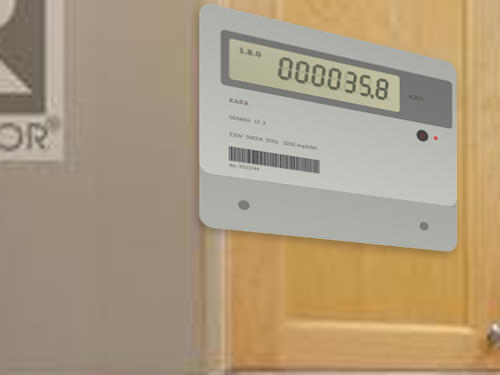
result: 35.8,kWh
